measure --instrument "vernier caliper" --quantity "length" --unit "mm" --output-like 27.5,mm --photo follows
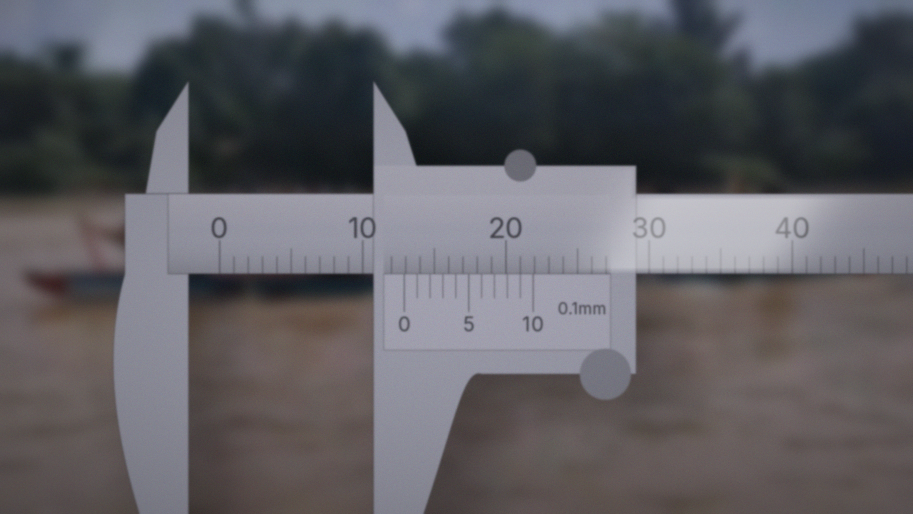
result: 12.9,mm
